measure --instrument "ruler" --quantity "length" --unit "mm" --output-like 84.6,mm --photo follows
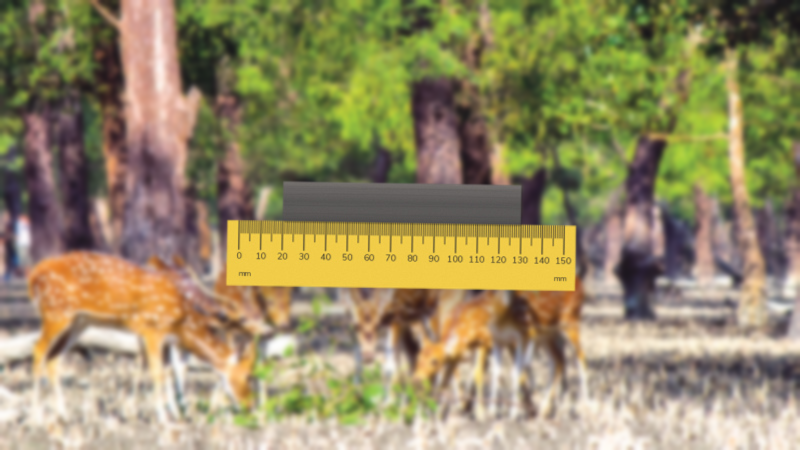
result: 110,mm
